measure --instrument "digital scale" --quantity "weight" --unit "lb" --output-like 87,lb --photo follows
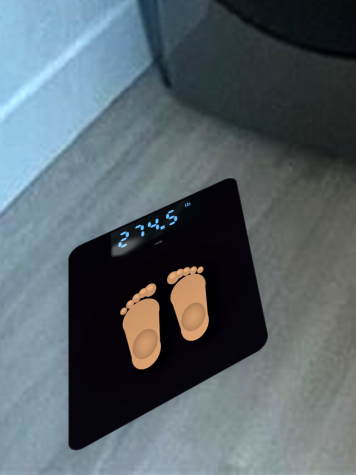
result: 274.5,lb
